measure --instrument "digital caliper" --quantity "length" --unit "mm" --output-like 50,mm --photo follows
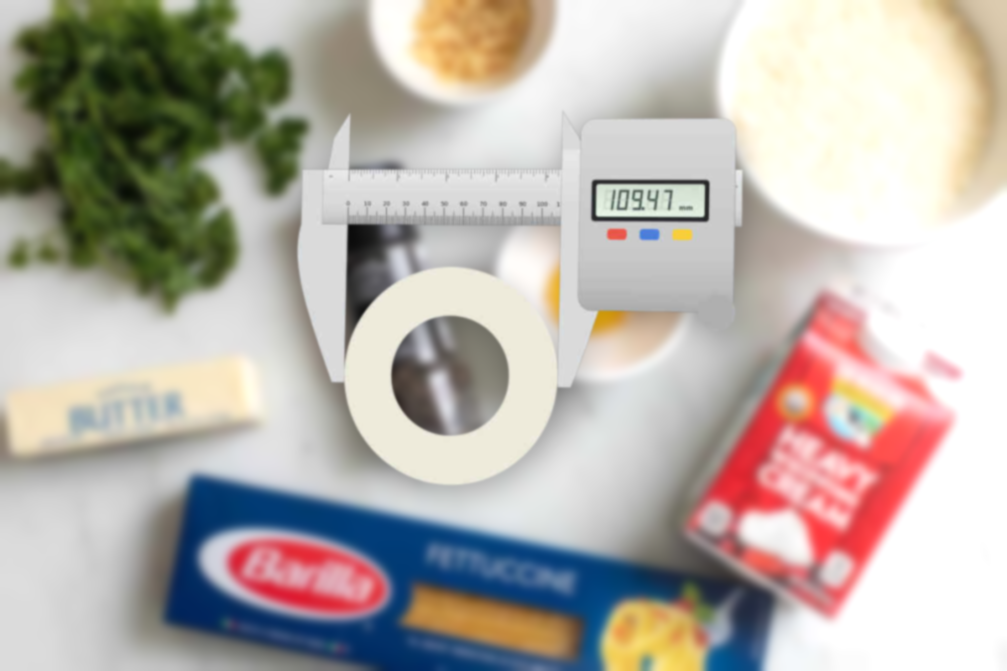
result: 109.47,mm
